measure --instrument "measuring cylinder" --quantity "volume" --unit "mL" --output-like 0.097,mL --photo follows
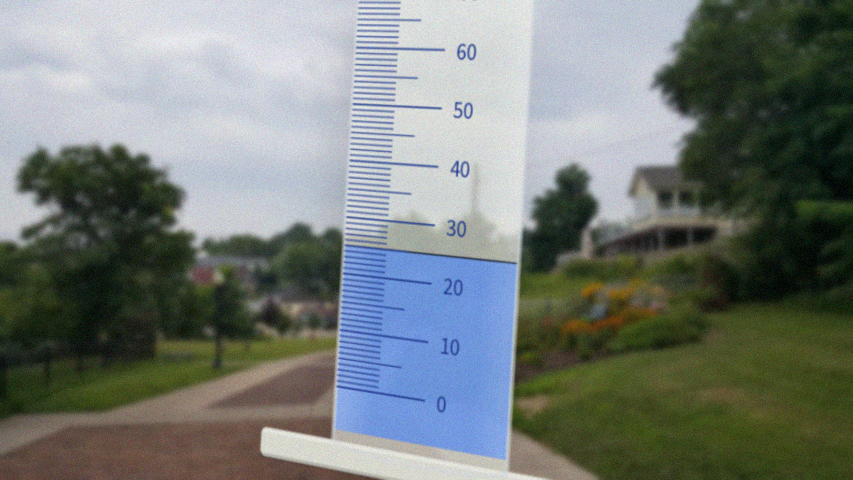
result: 25,mL
